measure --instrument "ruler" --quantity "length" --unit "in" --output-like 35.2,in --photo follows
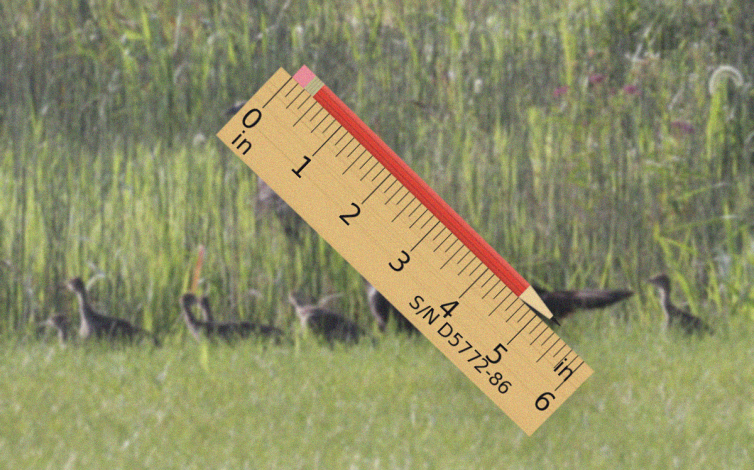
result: 5.375,in
